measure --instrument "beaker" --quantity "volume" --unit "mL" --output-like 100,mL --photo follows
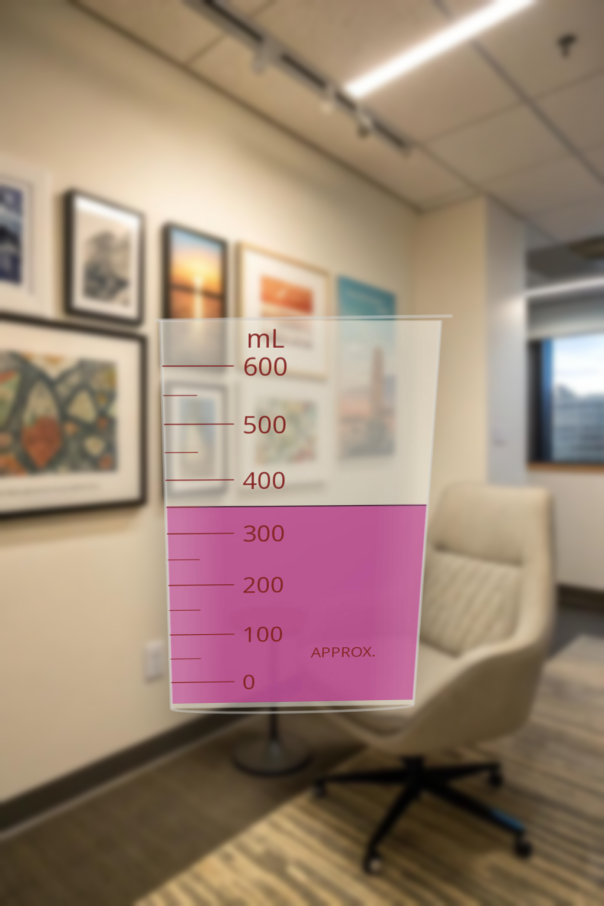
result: 350,mL
